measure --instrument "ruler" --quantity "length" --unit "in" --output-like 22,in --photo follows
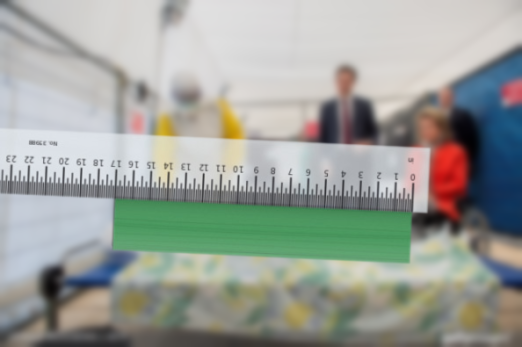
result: 17,in
